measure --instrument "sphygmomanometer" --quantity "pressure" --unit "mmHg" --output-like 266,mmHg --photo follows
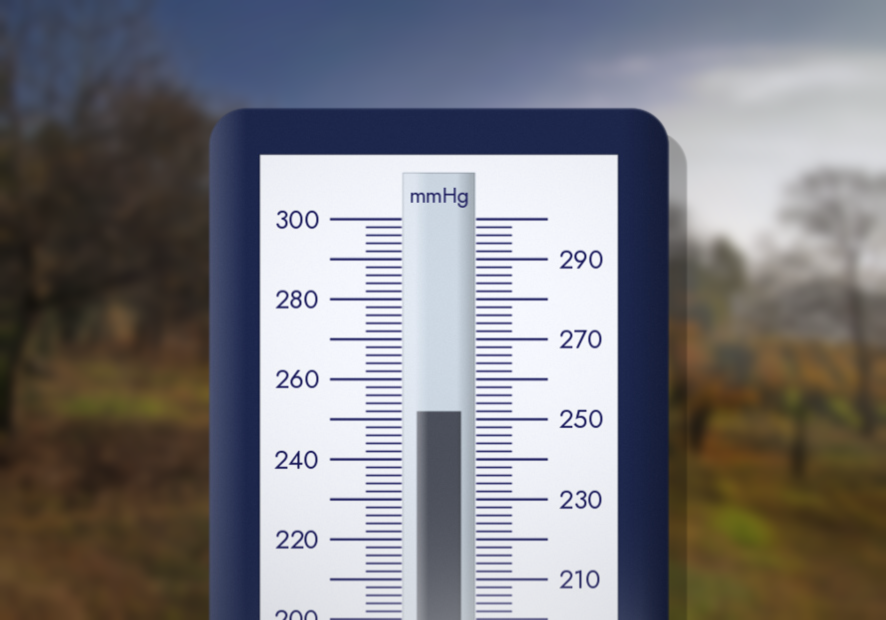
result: 252,mmHg
